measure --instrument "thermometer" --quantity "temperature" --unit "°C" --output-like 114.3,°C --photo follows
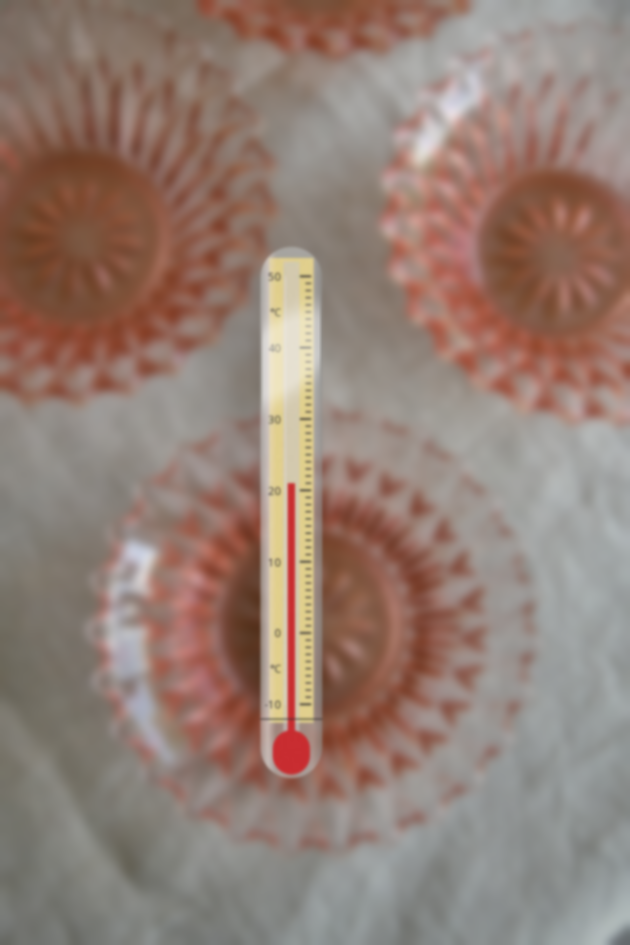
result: 21,°C
